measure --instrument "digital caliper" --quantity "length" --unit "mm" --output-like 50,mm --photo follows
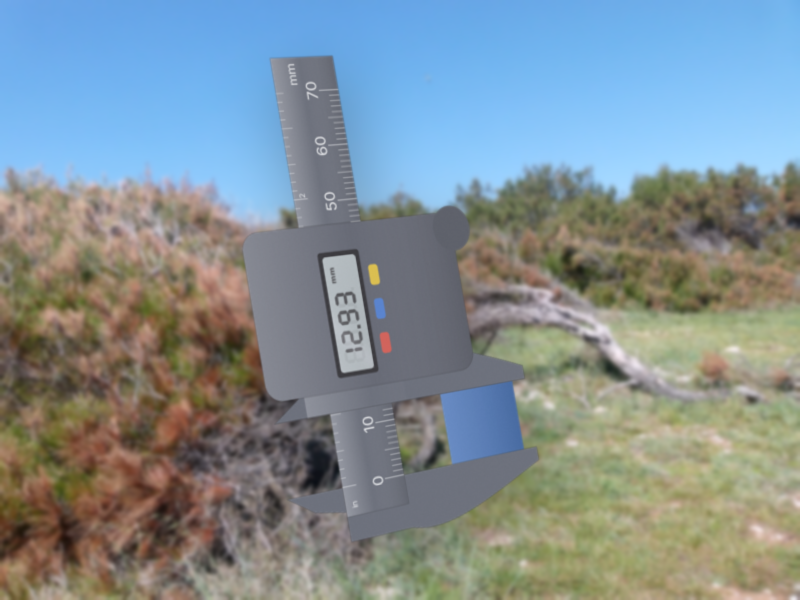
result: 12.93,mm
